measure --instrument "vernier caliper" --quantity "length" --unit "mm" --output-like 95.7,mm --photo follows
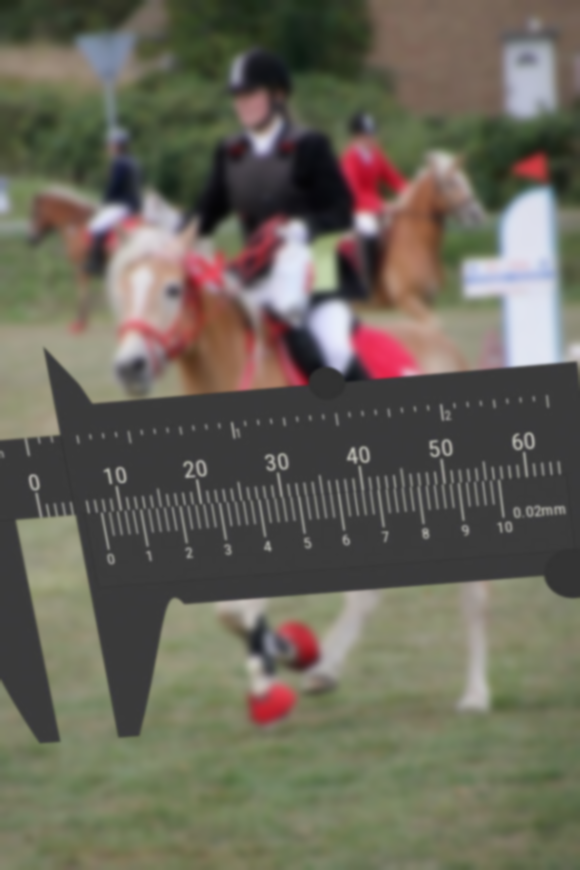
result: 7.6,mm
